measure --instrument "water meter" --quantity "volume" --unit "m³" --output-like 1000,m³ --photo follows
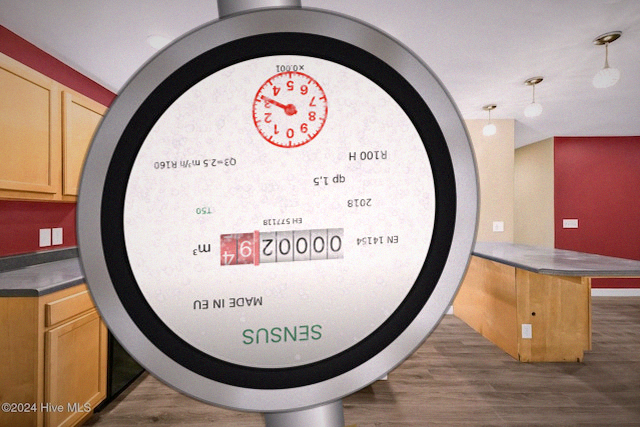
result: 2.943,m³
